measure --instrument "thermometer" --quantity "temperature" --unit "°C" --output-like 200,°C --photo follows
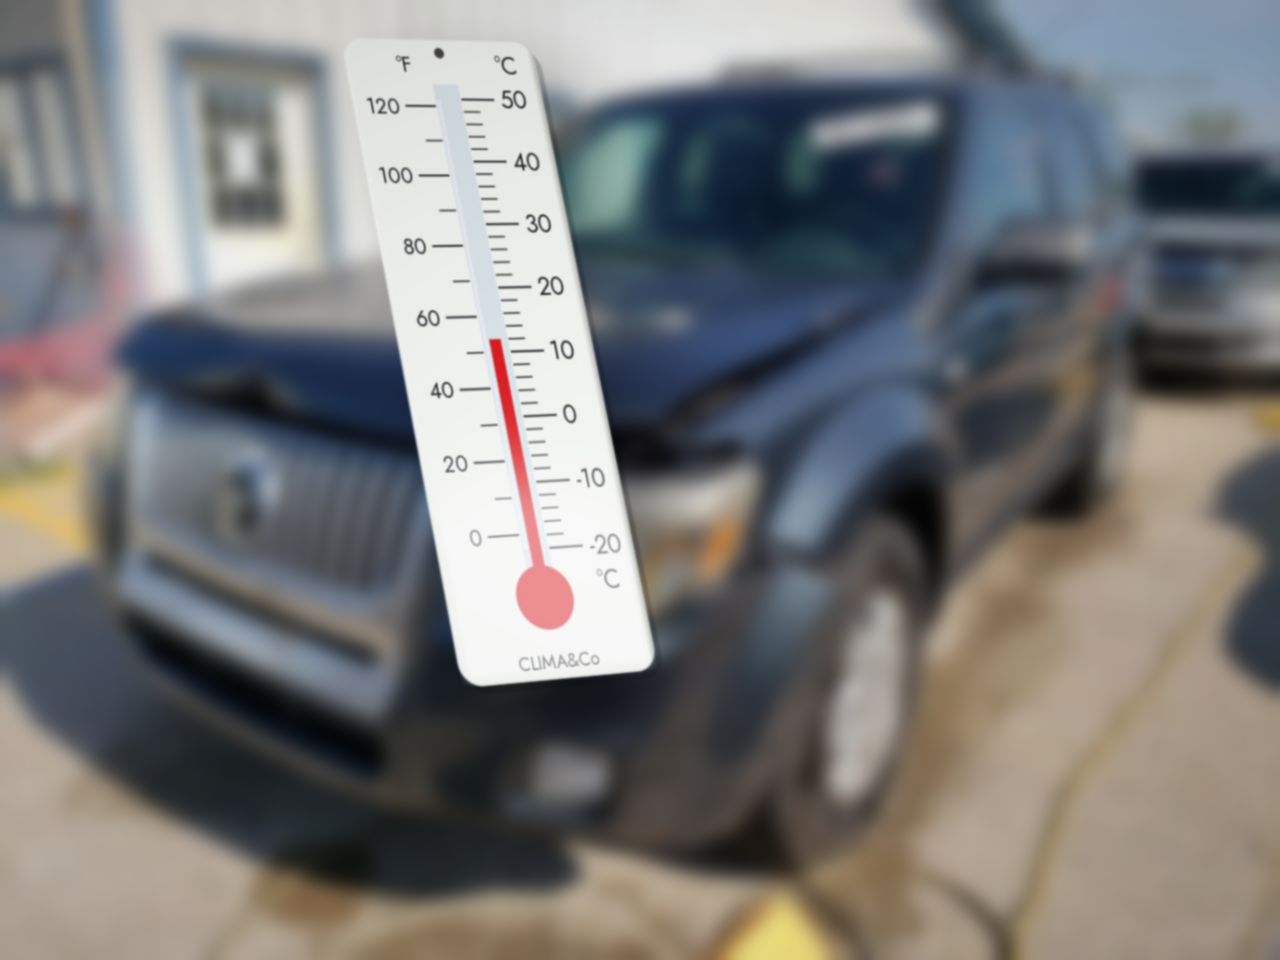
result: 12,°C
